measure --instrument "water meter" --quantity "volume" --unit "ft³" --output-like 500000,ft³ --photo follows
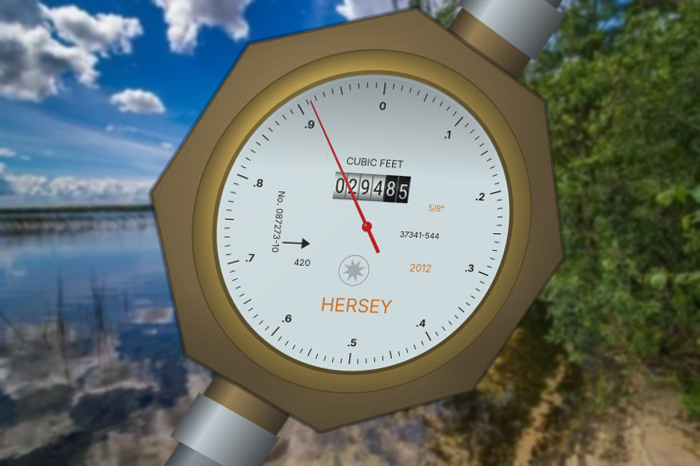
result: 29484.91,ft³
